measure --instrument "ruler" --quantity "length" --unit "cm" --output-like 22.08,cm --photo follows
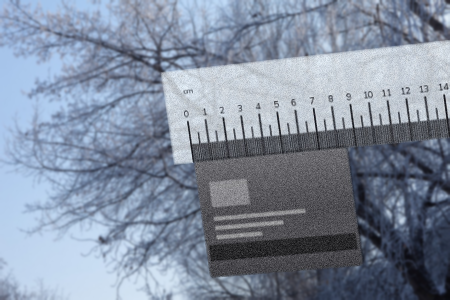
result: 8.5,cm
